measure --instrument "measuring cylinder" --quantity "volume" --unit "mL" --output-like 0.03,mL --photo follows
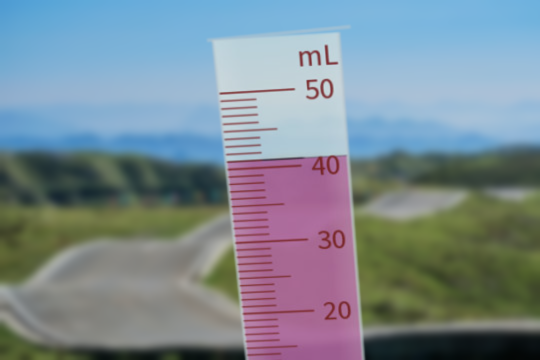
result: 41,mL
